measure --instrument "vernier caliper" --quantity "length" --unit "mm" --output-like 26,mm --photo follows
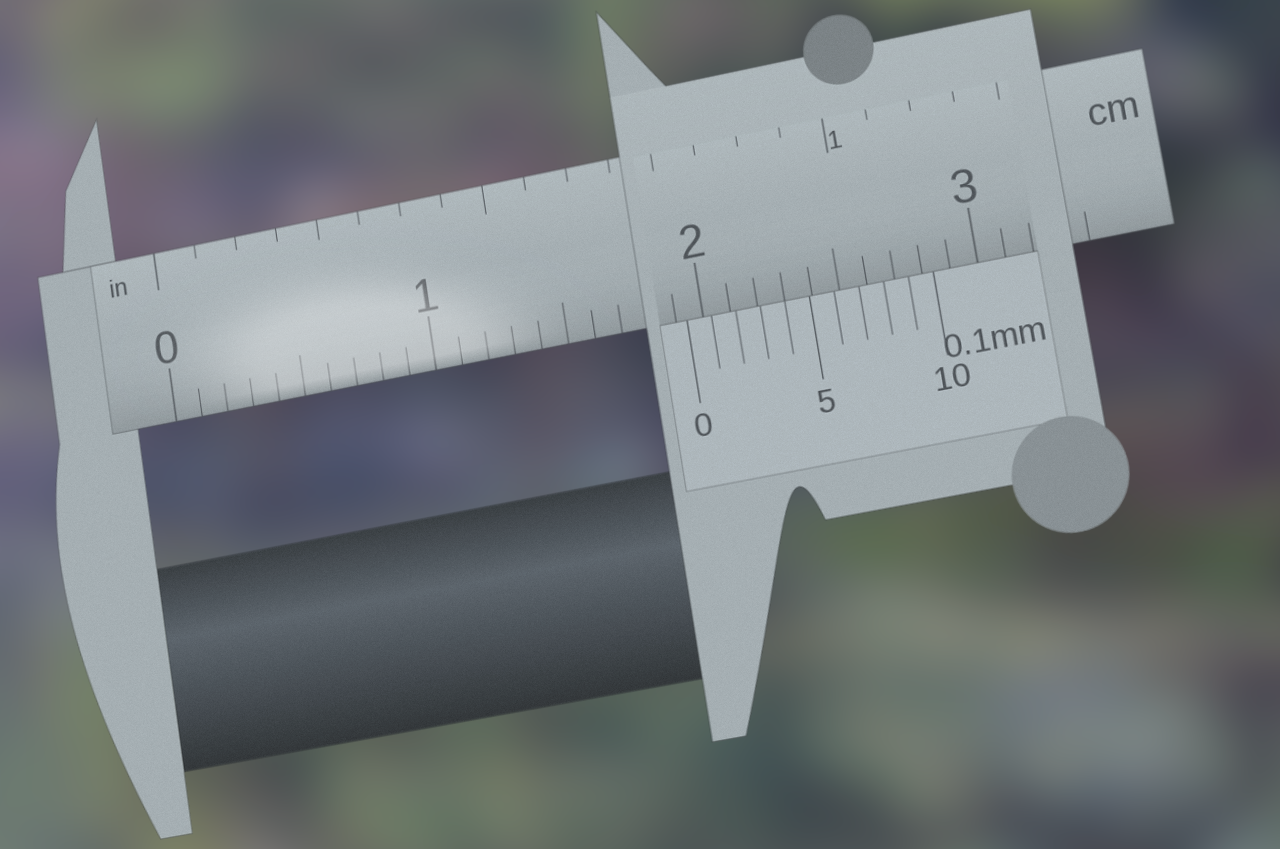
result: 19.4,mm
